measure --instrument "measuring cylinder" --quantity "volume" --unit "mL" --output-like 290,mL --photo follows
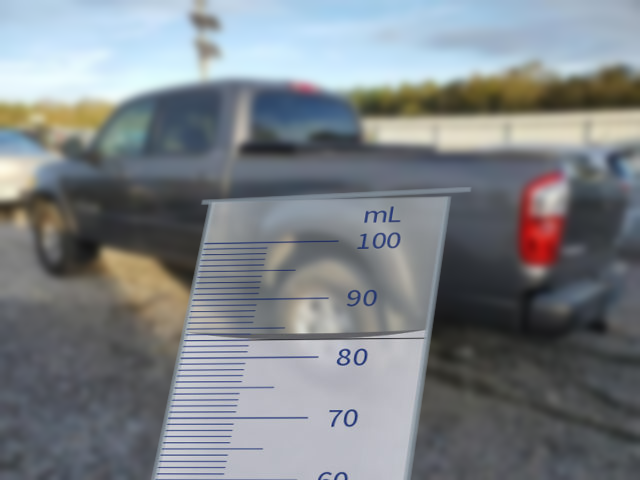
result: 83,mL
